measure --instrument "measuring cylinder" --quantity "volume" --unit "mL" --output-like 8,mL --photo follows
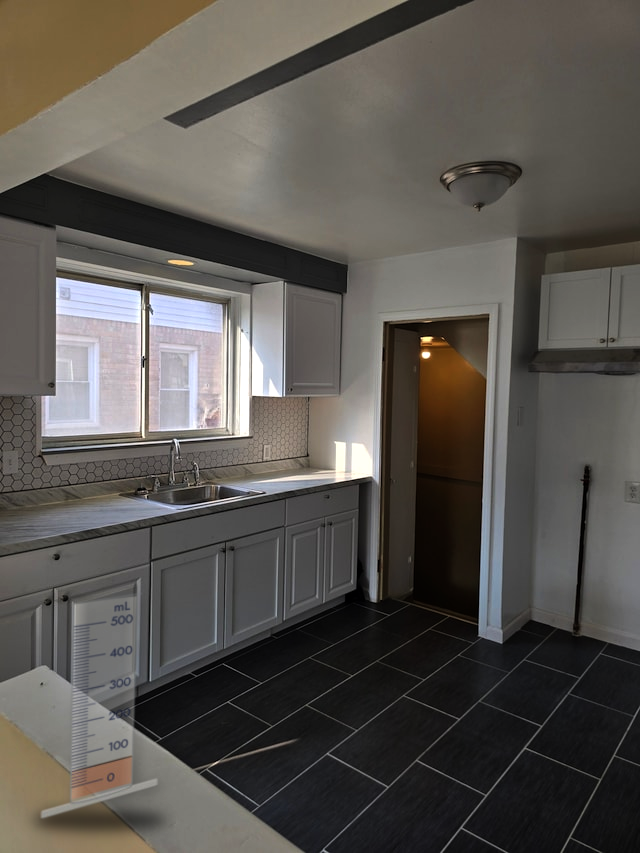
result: 50,mL
